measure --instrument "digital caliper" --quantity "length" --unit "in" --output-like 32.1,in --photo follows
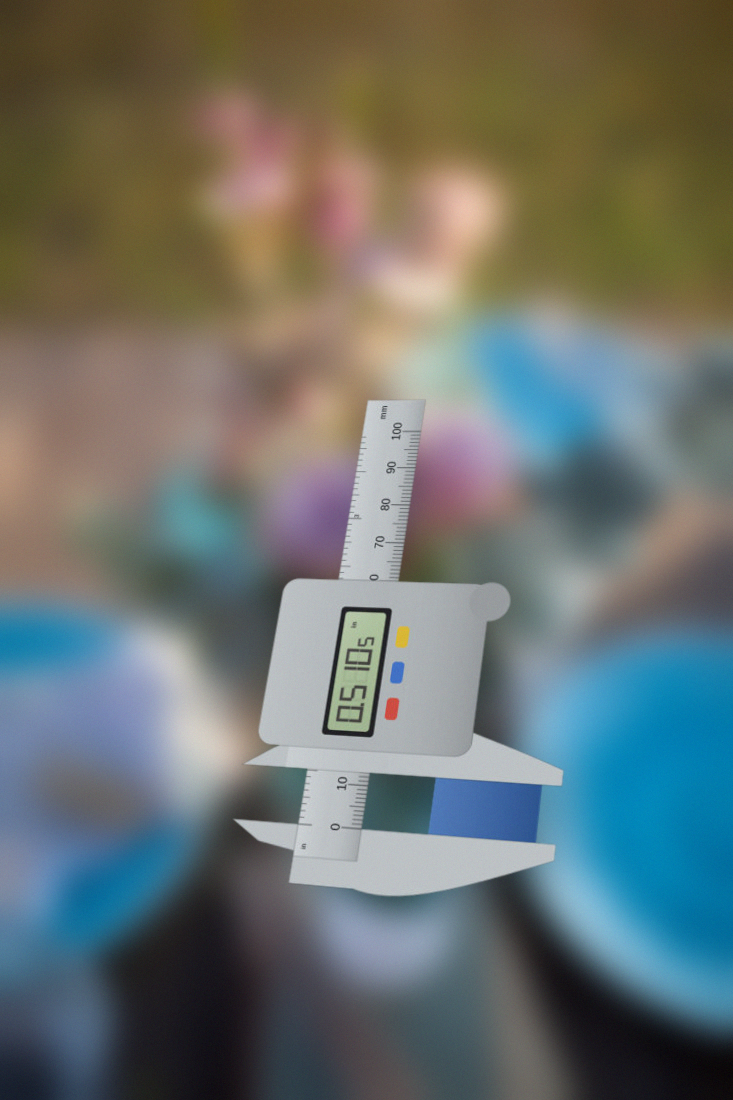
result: 0.5105,in
